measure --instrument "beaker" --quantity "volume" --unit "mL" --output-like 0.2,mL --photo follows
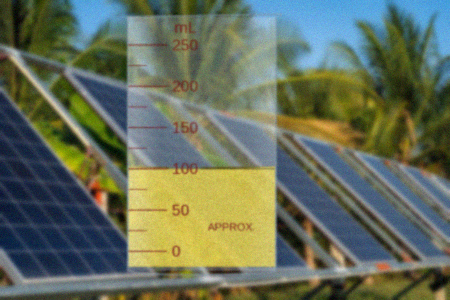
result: 100,mL
